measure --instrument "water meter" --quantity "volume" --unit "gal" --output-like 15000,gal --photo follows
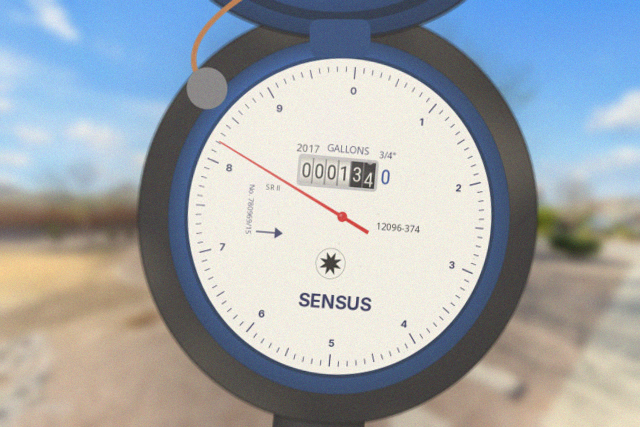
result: 1338.2,gal
